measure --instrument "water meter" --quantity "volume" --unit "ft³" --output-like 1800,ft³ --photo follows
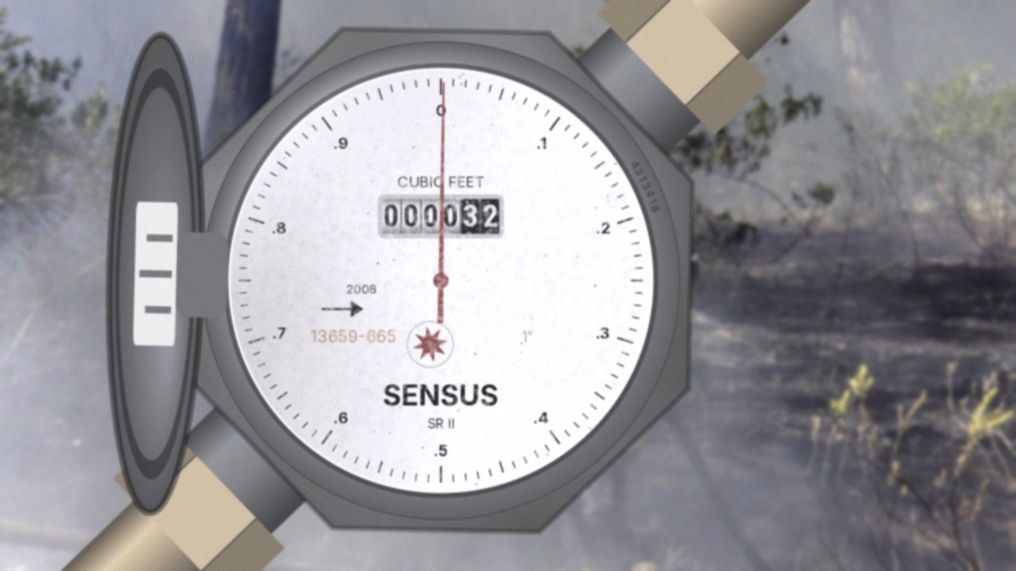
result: 32.00,ft³
